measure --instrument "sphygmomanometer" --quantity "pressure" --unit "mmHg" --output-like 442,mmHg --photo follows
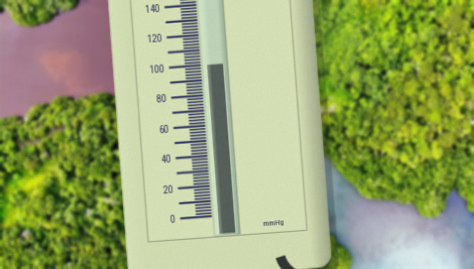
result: 100,mmHg
